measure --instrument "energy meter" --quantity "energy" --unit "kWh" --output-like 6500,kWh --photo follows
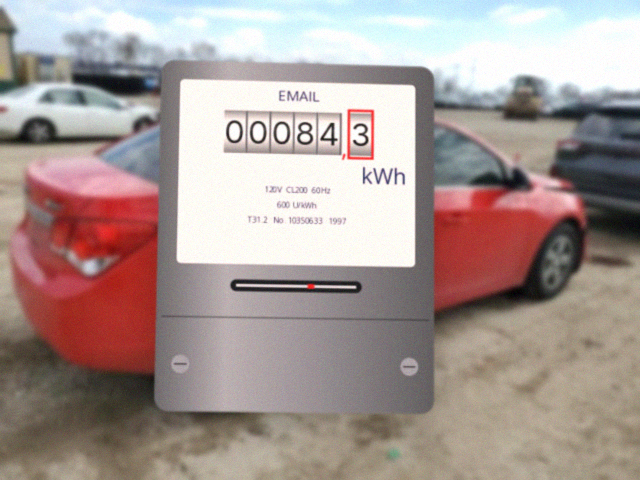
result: 84.3,kWh
